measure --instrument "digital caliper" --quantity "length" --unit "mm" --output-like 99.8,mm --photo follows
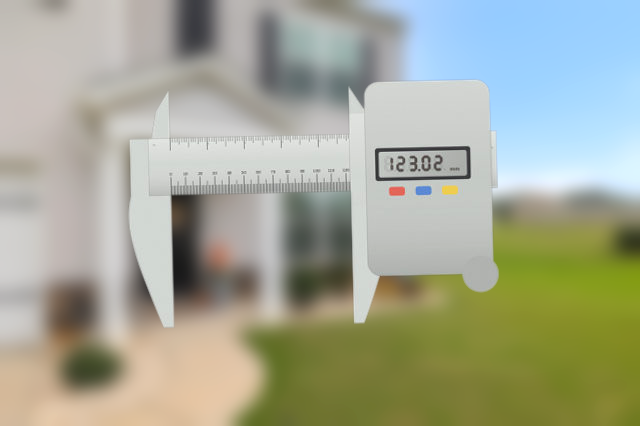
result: 123.02,mm
